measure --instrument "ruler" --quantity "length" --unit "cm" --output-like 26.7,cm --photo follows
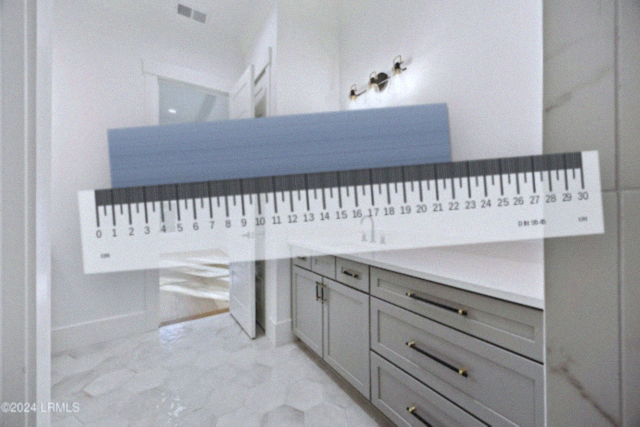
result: 21,cm
